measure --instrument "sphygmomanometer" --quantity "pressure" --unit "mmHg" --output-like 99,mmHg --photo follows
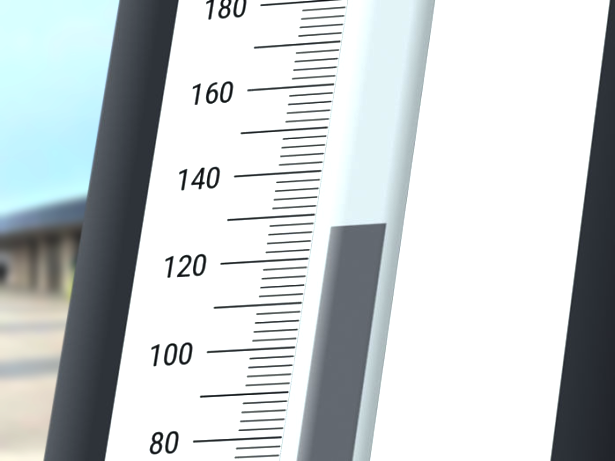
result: 127,mmHg
